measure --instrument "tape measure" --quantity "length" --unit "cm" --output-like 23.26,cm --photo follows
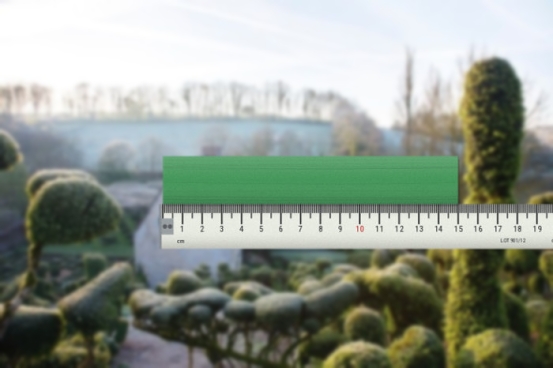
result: 15,cm
